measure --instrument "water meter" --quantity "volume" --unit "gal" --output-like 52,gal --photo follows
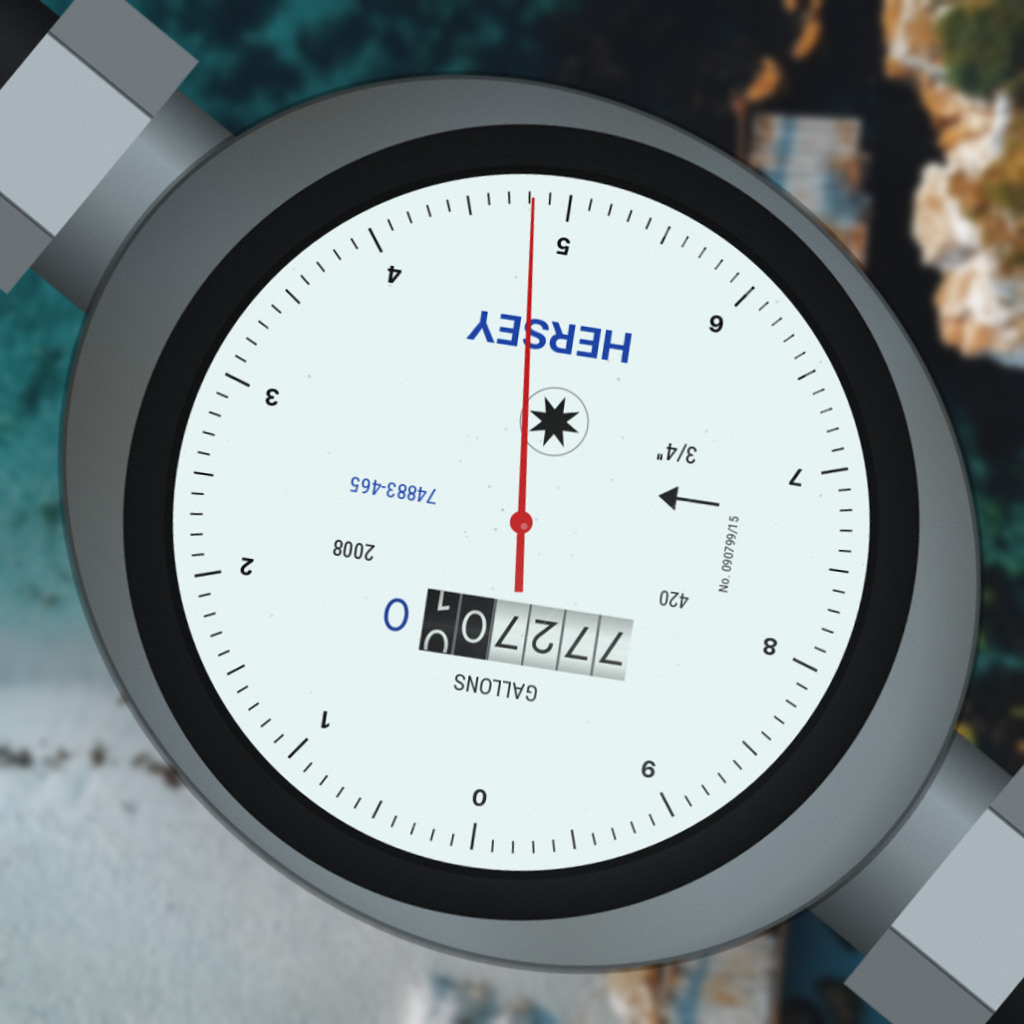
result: 7727004.8,gal
